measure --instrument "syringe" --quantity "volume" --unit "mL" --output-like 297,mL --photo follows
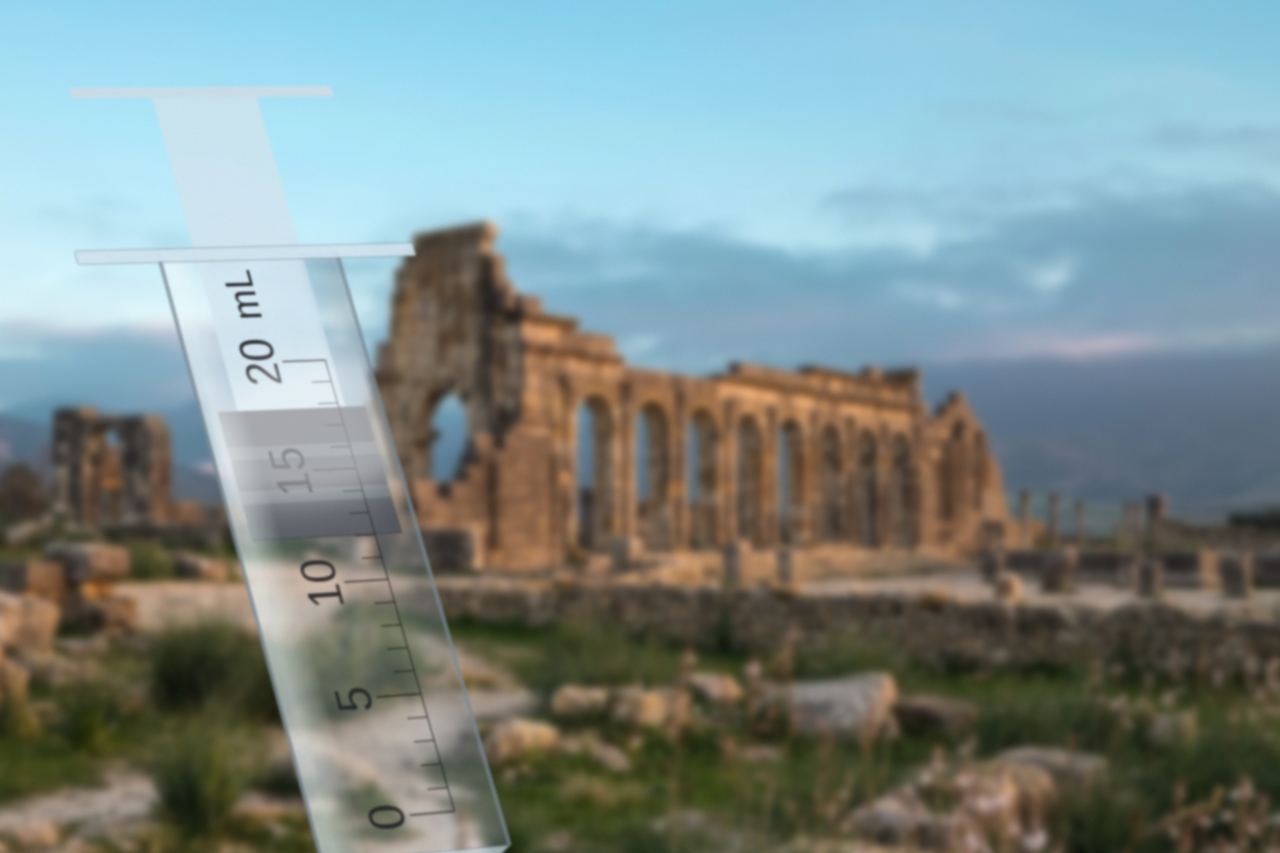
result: 12,mL
